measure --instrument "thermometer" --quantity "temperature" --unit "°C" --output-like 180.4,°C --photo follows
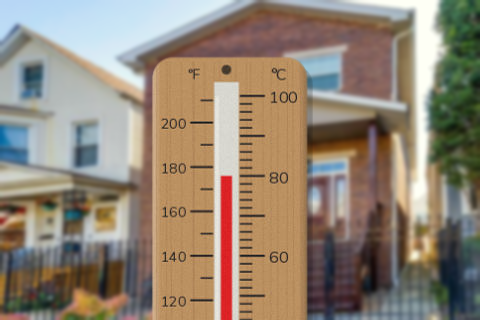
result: 80,°C
